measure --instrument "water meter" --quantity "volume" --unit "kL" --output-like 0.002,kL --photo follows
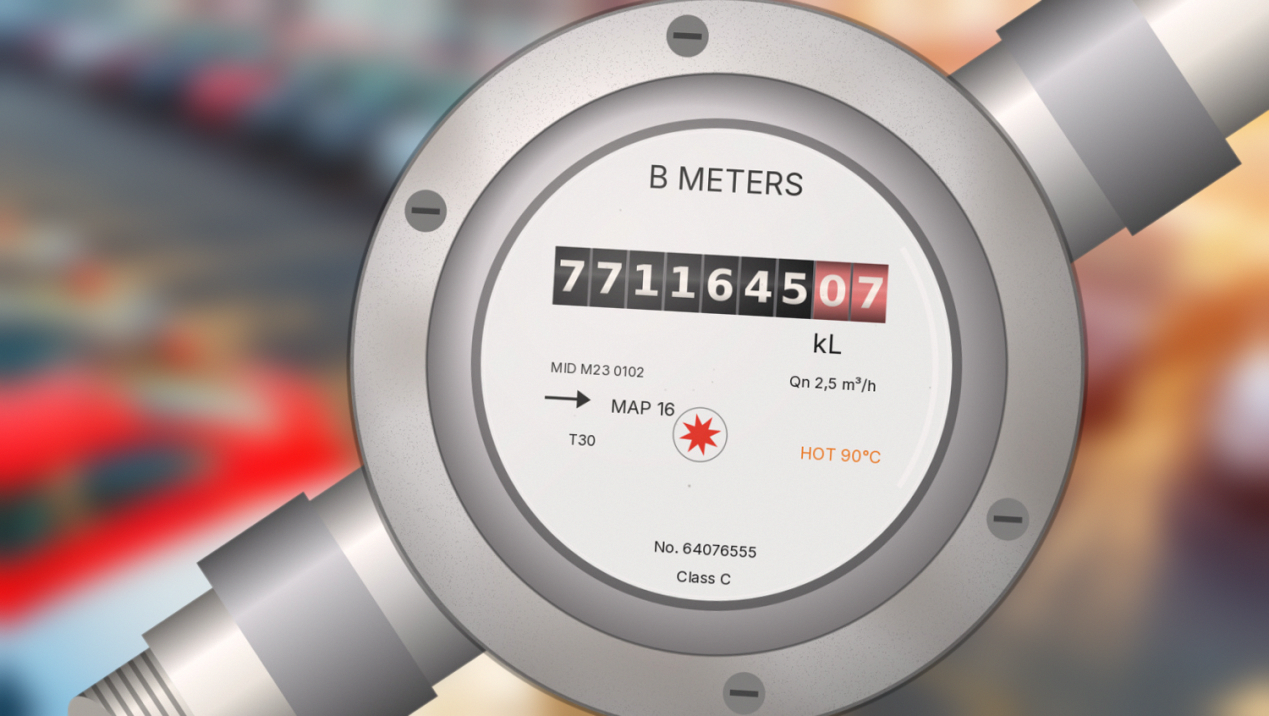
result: 7711645.07,kL
